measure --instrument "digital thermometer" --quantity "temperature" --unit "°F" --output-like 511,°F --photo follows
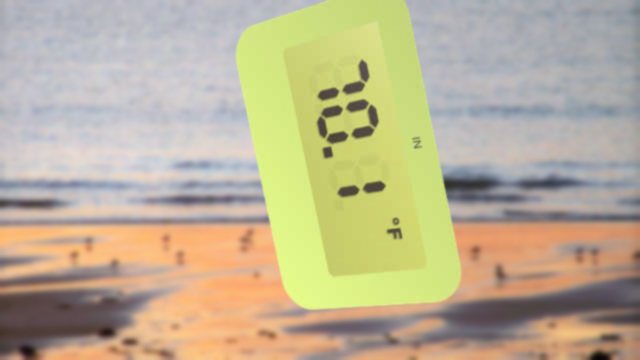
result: 70.1,°F
